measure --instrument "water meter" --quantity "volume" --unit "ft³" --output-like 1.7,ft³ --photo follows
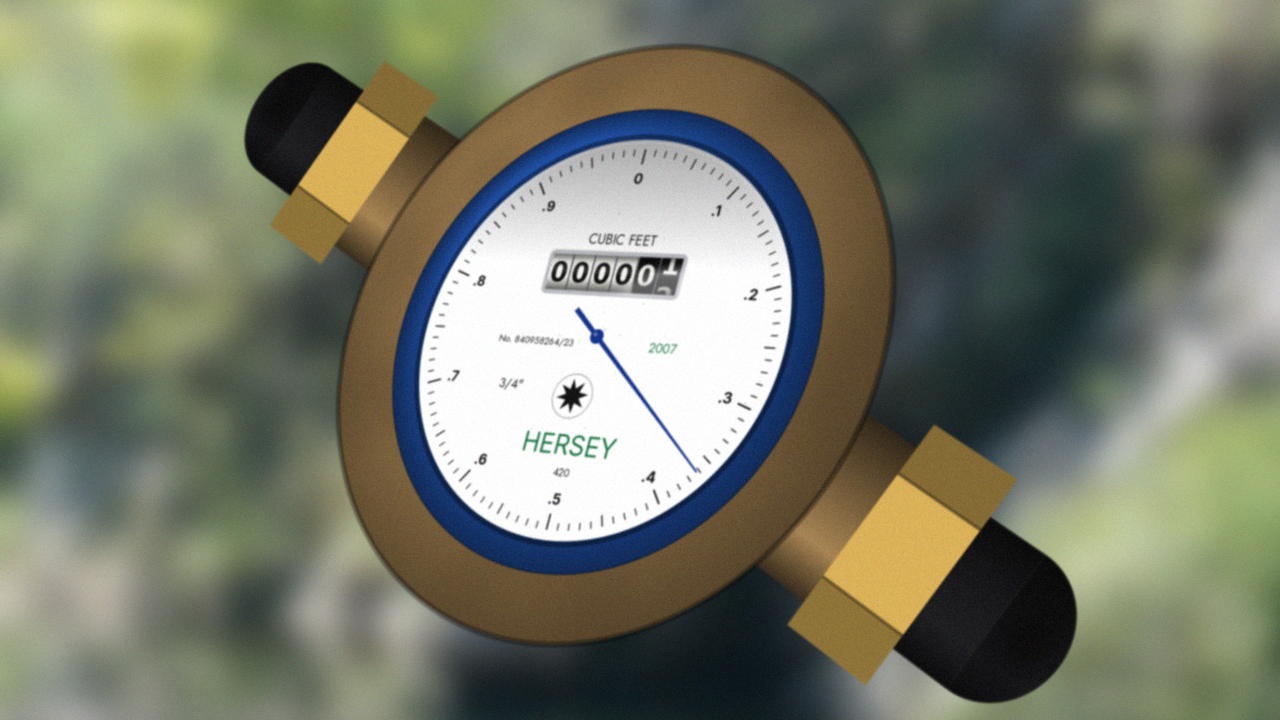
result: 1.36,ft³
